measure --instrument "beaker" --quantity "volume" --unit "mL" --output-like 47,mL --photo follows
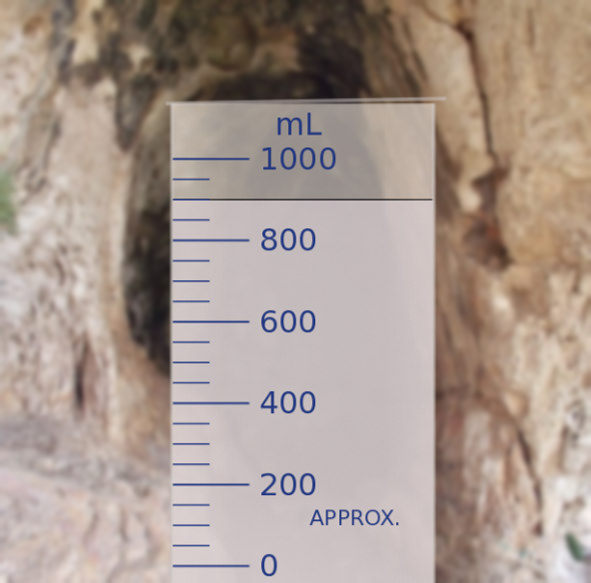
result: 900,mL
